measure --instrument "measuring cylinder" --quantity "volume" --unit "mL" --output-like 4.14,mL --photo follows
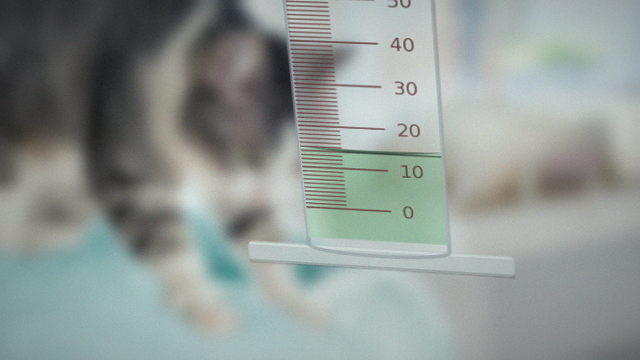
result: 14,mL
